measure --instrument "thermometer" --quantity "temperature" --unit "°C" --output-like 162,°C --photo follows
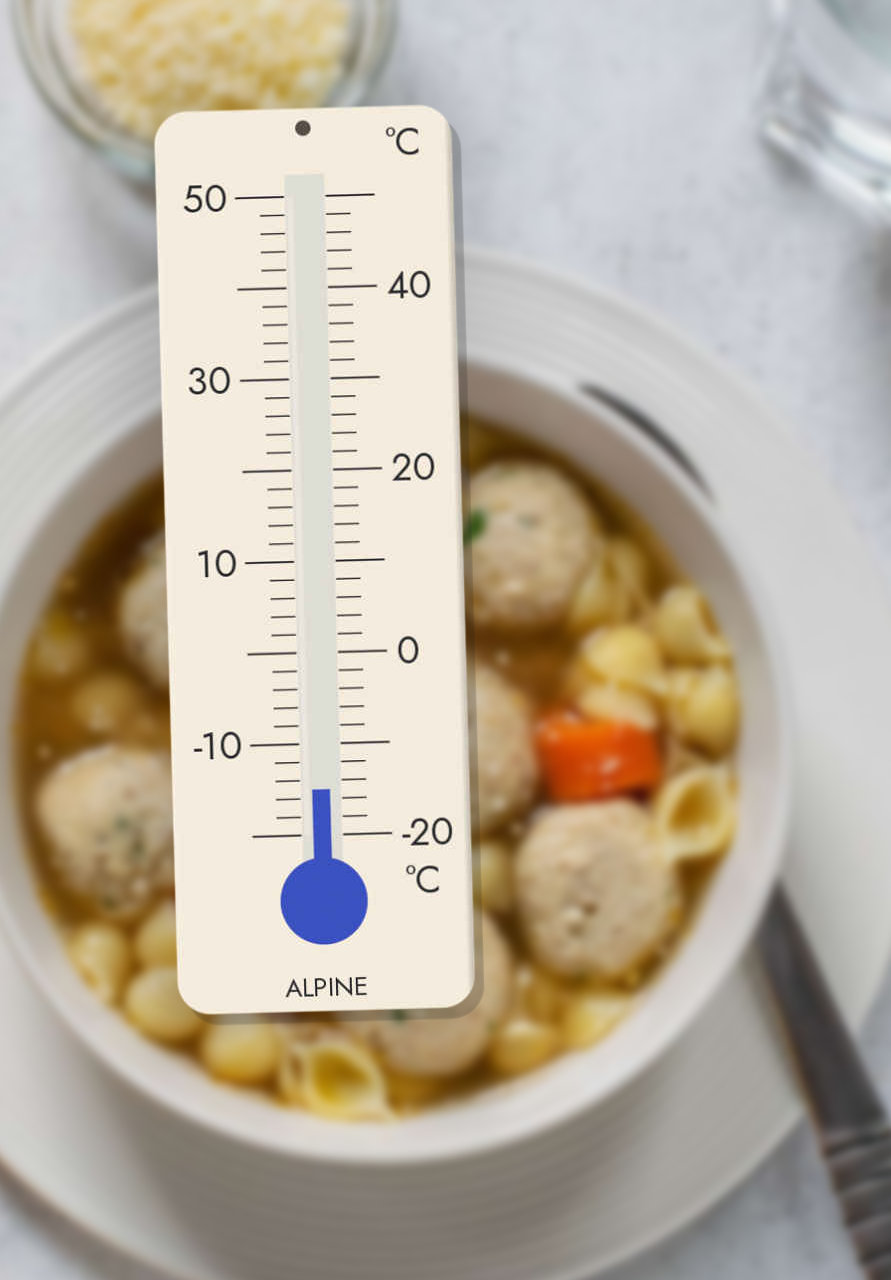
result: -15,°C
